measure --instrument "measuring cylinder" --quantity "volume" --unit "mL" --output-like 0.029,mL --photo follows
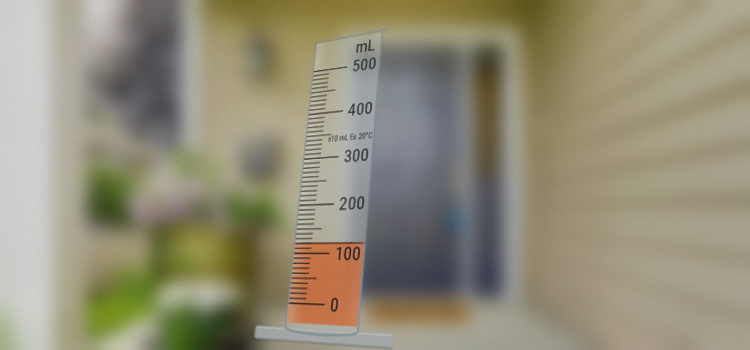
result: 120,mL
